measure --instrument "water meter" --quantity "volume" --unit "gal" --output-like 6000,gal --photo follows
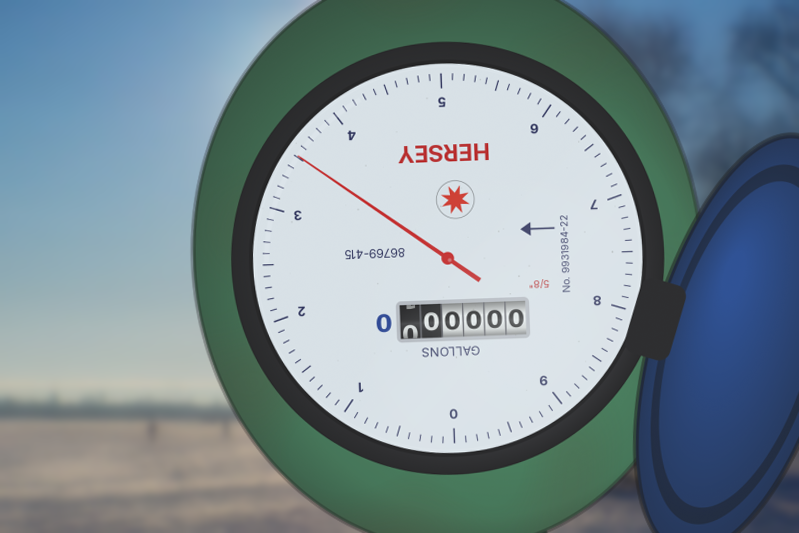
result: 3.5,gal
